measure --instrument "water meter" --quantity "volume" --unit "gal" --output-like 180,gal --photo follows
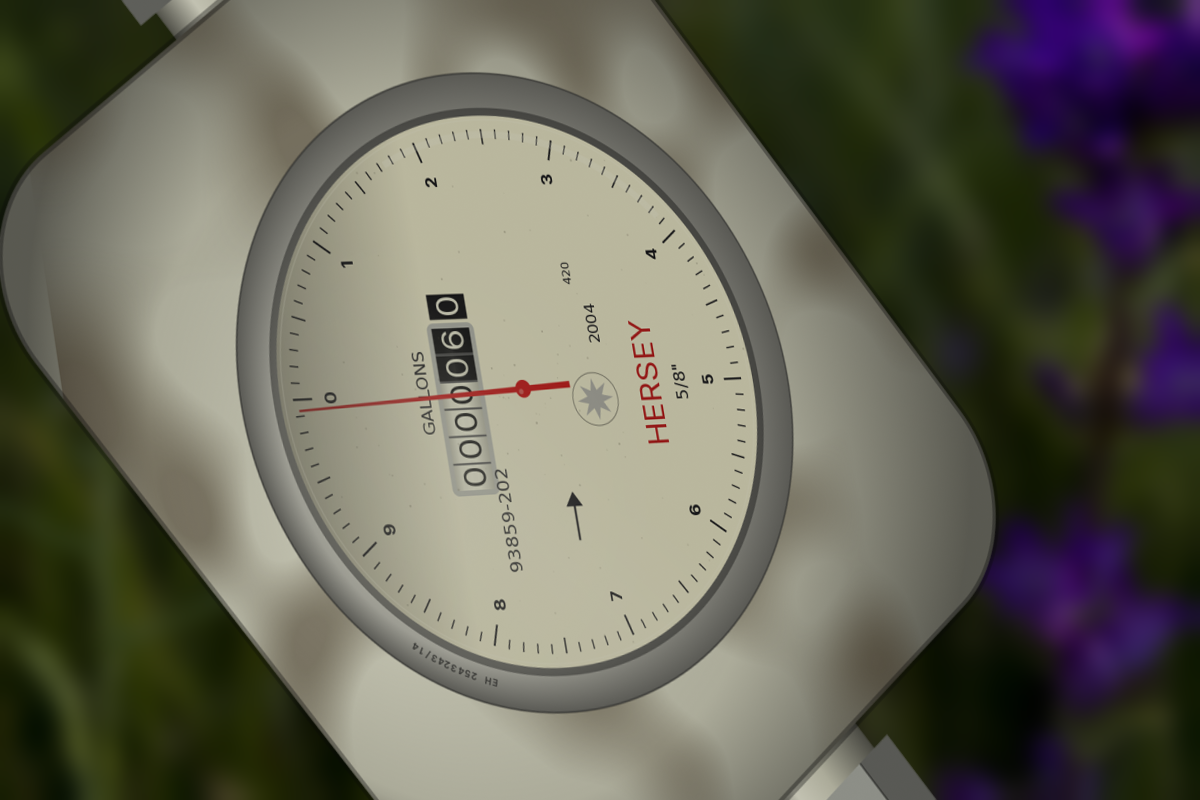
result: 59.9,gal
